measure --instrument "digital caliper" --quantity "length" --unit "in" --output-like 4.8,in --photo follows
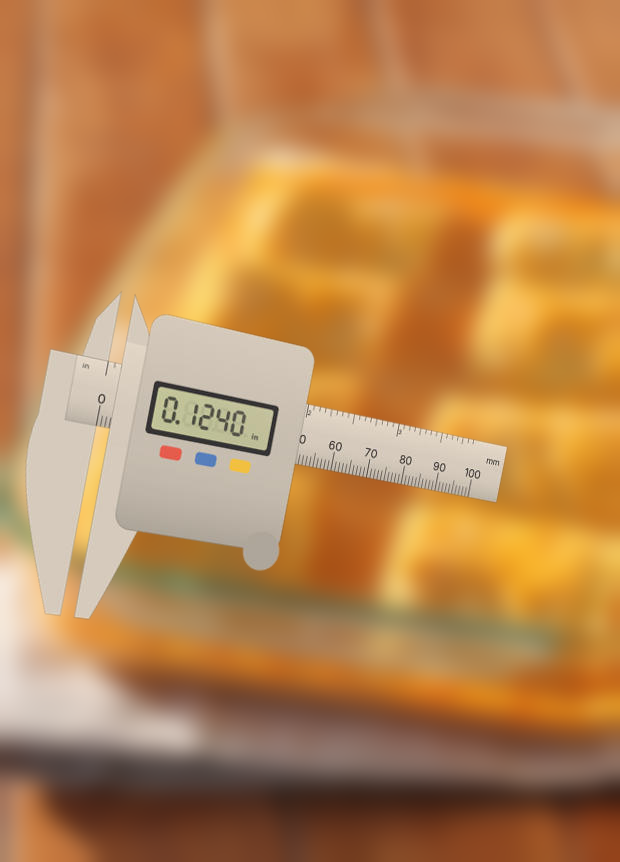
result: 0.1240,in
